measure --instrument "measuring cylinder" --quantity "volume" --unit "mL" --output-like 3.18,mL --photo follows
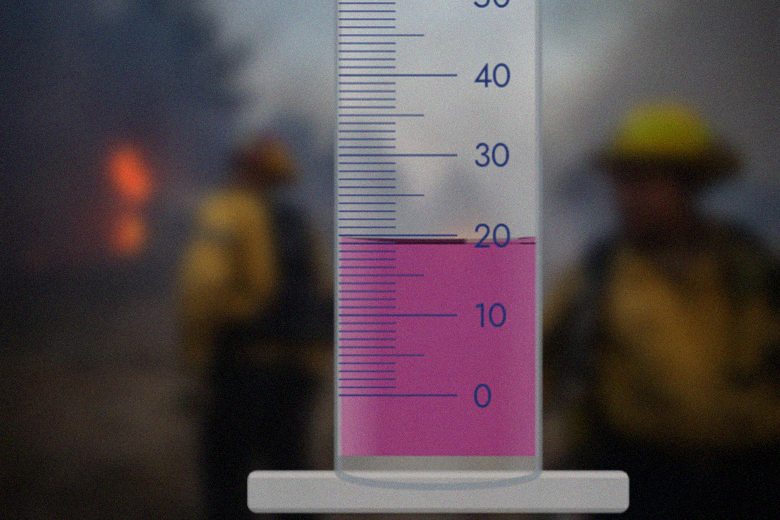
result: 19,mL
